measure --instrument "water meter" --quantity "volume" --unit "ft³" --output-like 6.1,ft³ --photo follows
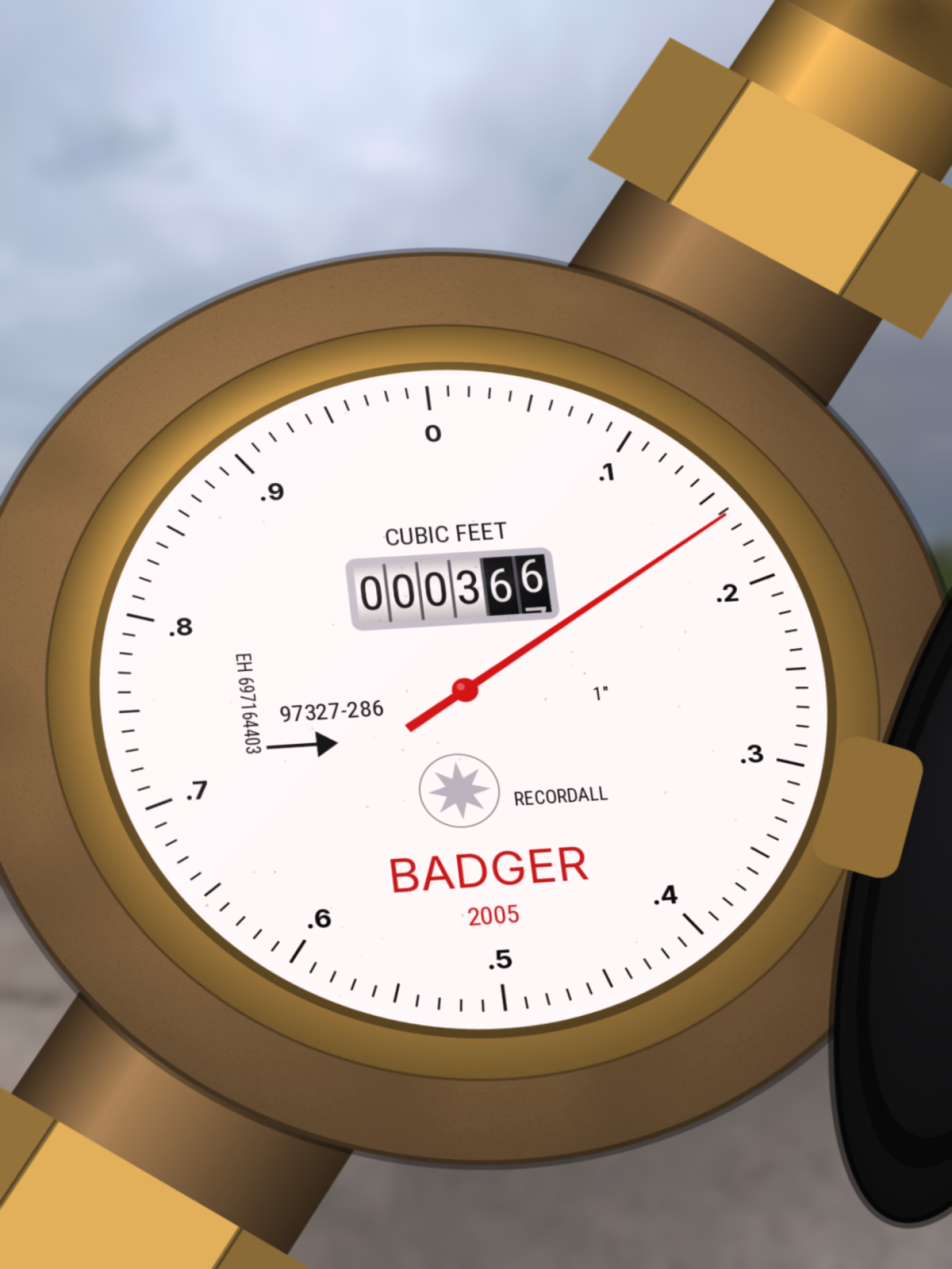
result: 366.16,ft³
